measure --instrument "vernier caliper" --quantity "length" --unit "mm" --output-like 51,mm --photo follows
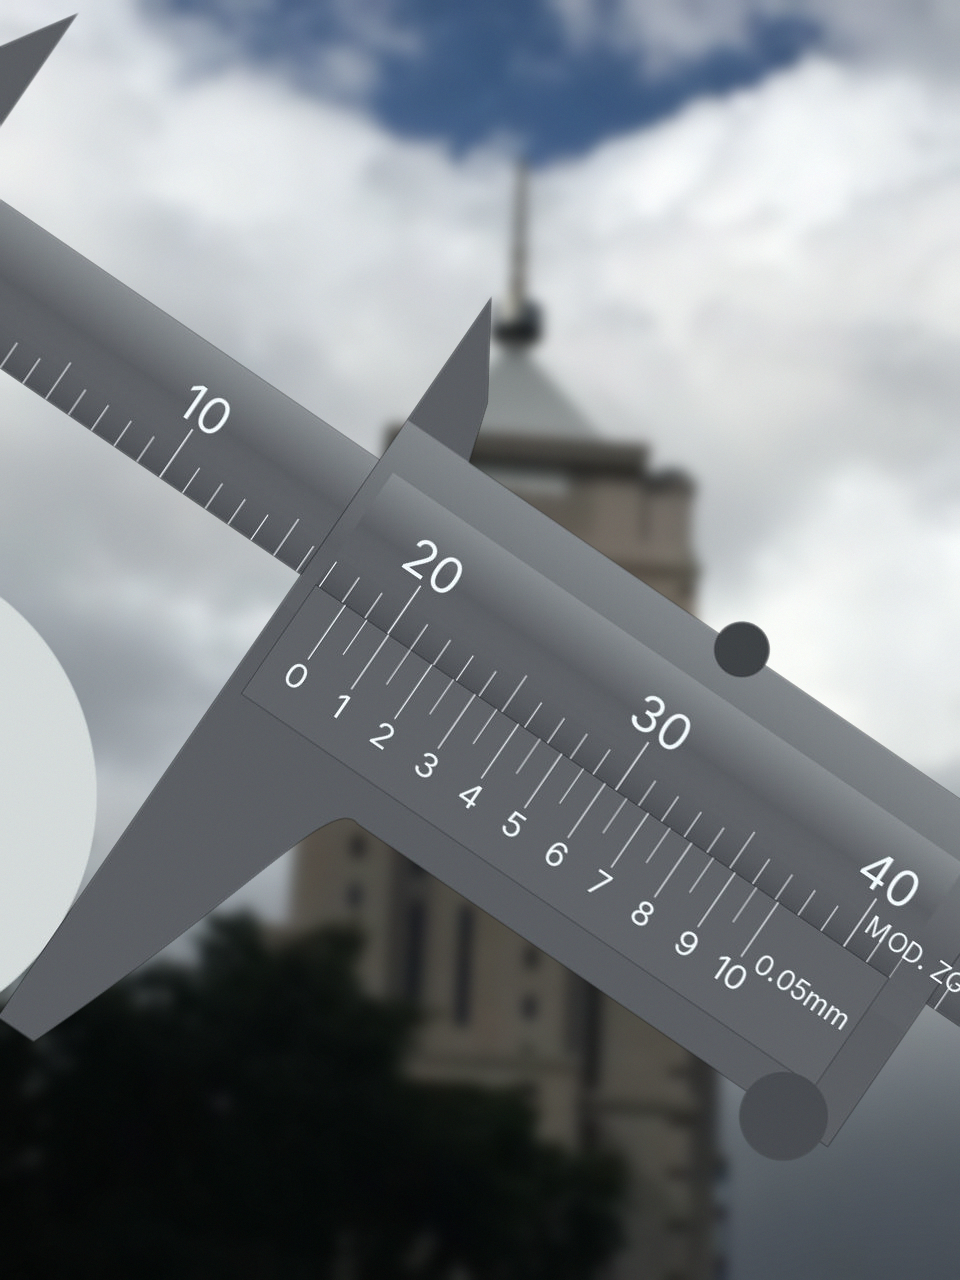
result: 18.15,mm
